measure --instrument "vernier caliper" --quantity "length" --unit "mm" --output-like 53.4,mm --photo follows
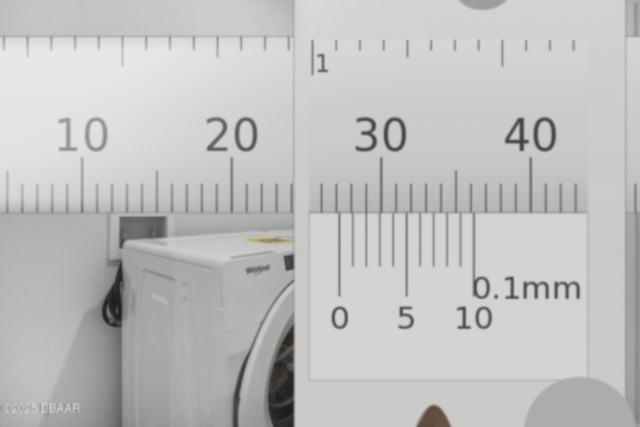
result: 27.2,mm
